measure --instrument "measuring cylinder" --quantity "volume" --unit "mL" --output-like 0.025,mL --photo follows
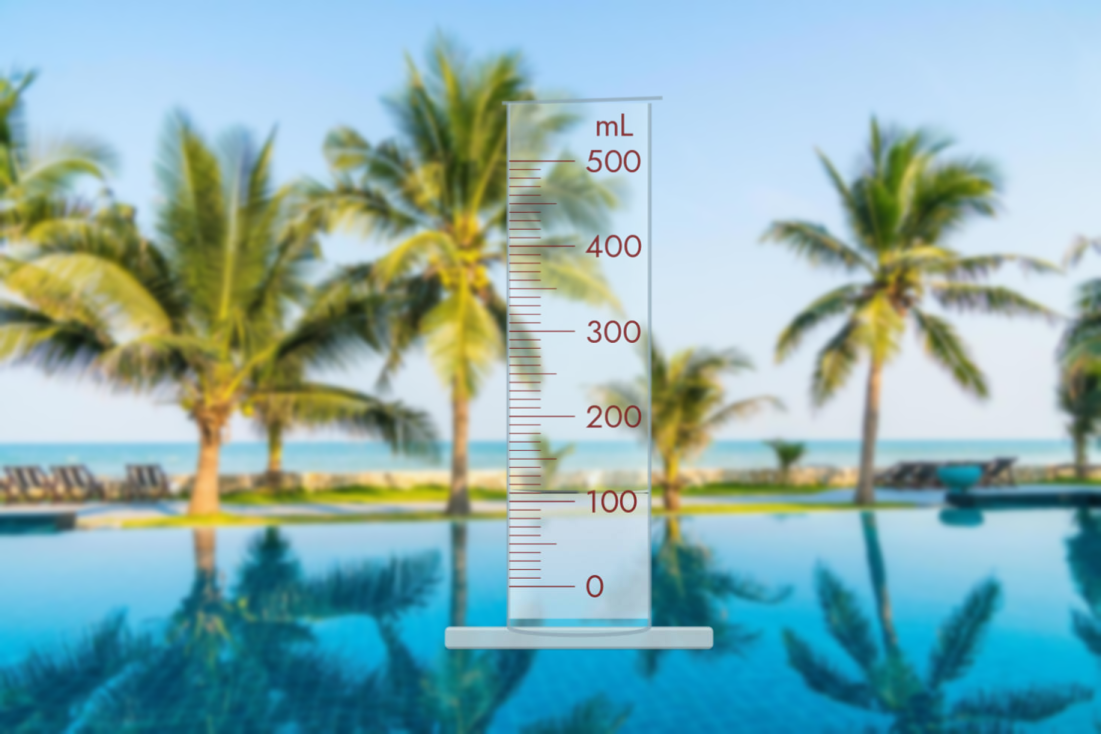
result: 110,mL
